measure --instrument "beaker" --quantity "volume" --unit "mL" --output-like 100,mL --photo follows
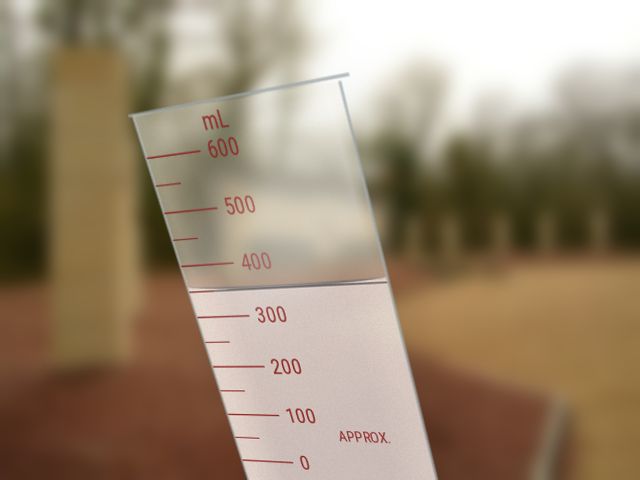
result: 350,mL
